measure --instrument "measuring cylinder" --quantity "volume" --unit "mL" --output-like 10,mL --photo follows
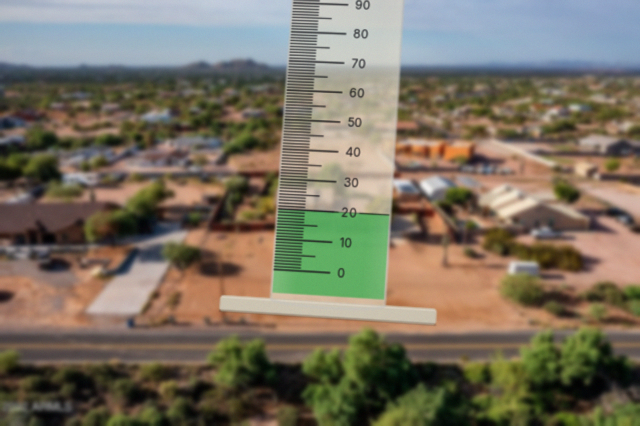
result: 20,mL
